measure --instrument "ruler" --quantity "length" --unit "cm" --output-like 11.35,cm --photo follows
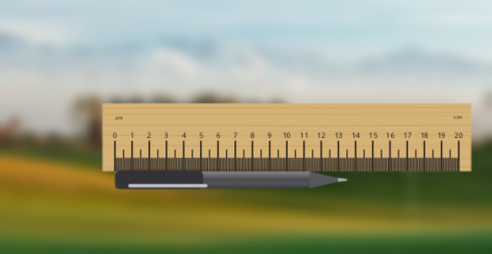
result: 13.5,cm
